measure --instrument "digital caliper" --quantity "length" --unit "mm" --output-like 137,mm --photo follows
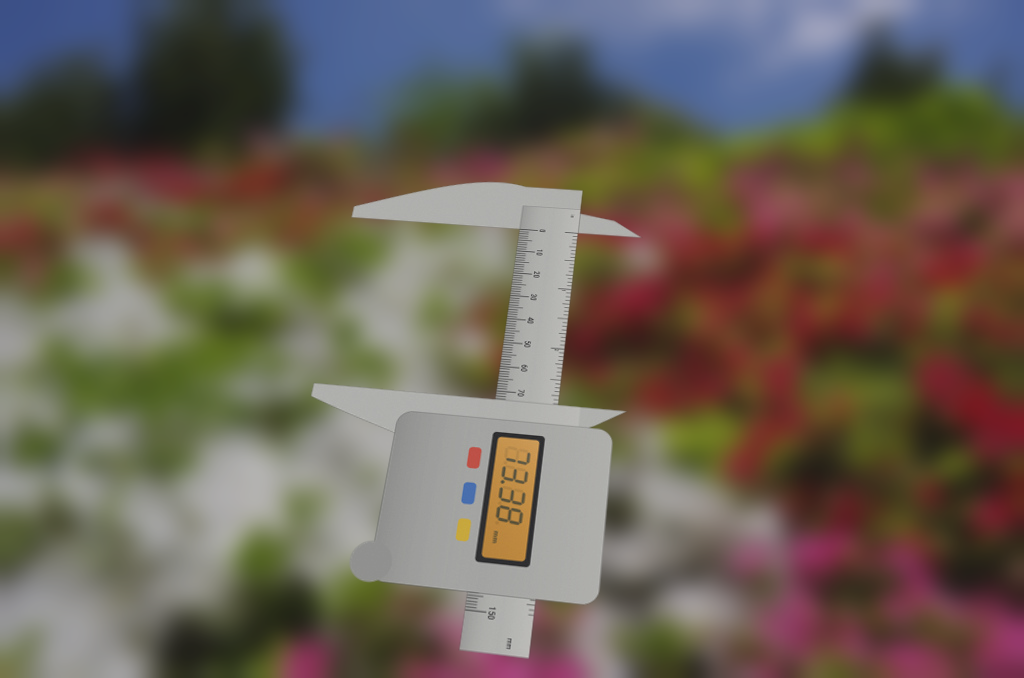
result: 73.38,mm
